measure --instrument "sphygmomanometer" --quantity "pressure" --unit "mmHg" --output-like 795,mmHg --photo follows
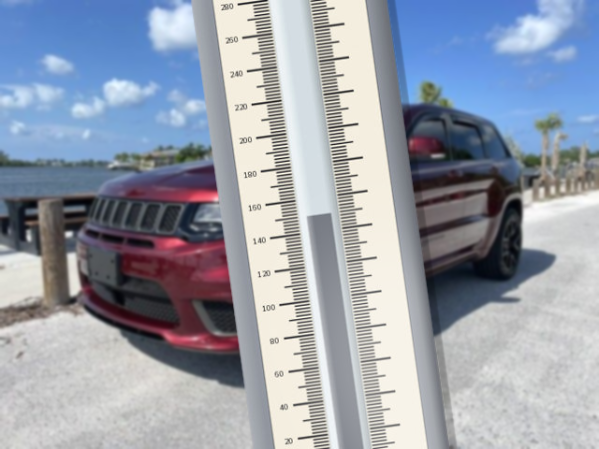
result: 150,mmHg
